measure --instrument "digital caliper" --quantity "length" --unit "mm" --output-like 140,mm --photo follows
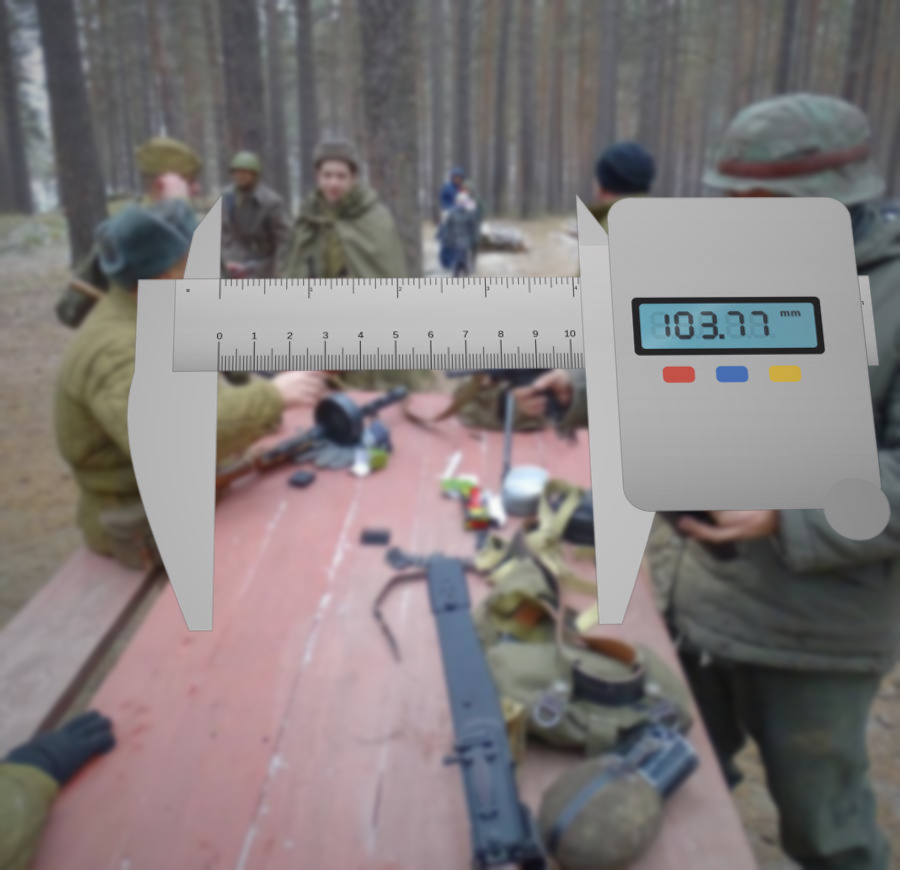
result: 103.77,mm
